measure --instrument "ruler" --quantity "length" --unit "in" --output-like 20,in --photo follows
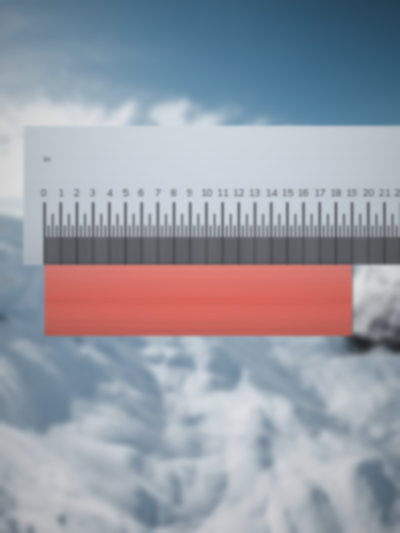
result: 19,in
